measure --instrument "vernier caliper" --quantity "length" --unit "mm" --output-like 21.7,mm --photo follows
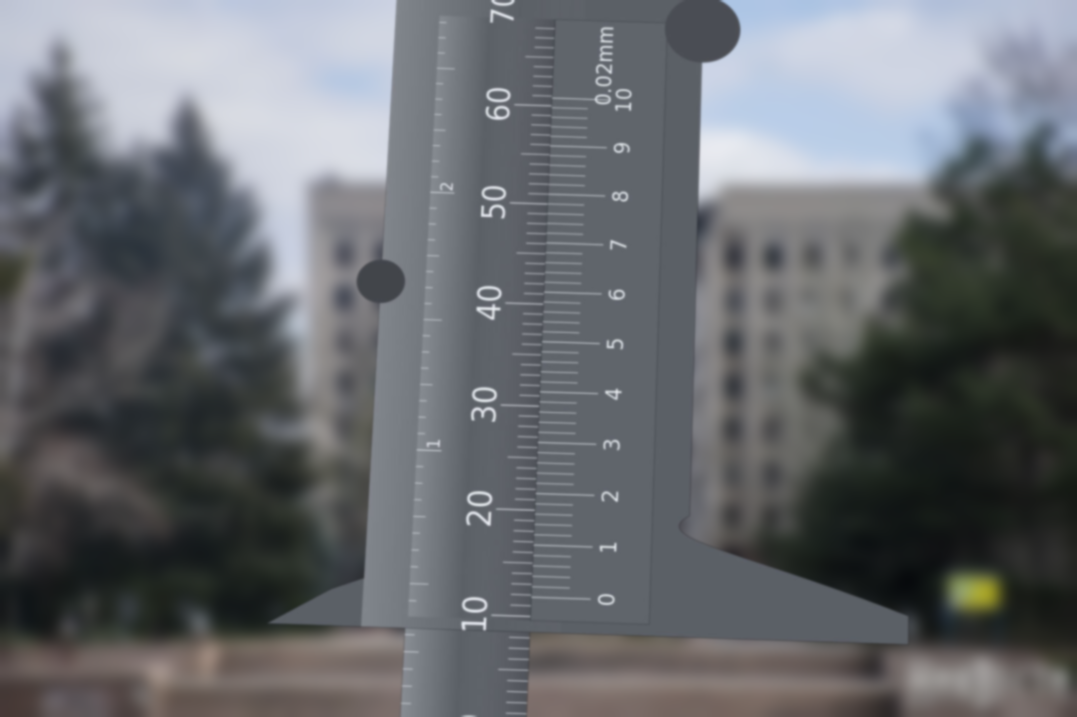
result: 11.8,mm
